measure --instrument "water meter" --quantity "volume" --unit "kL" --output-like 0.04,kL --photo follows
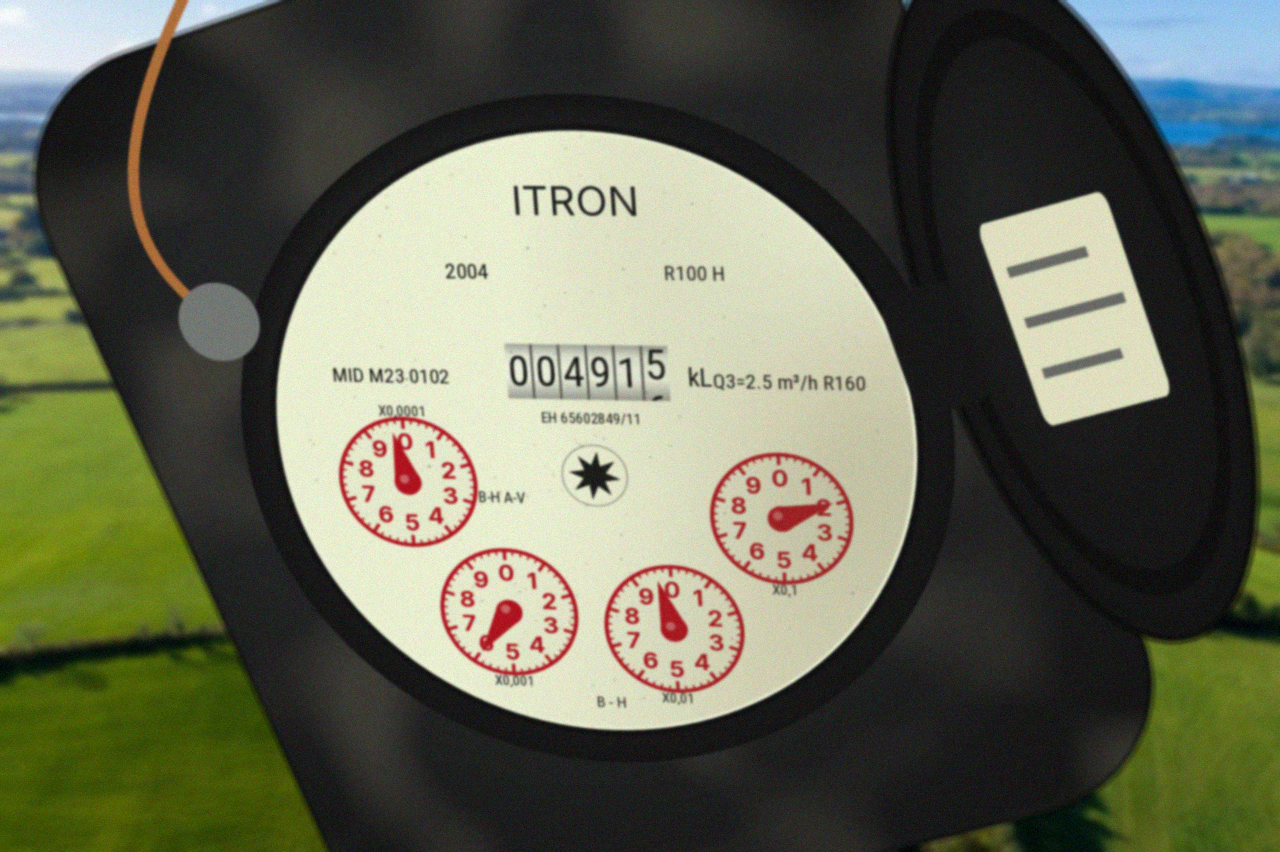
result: 4915.1959,kL
